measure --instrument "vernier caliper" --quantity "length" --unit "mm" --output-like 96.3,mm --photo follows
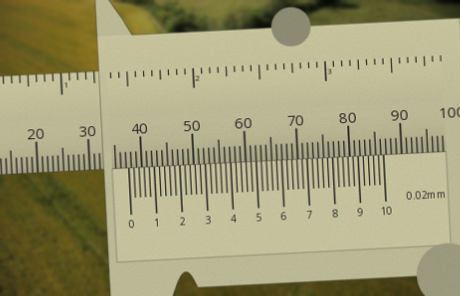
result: 37.5,mm
